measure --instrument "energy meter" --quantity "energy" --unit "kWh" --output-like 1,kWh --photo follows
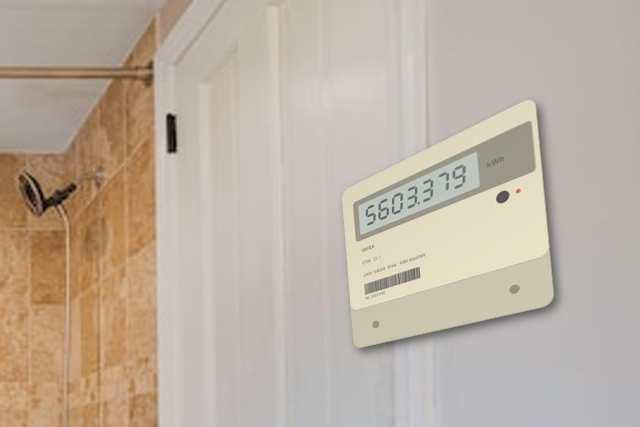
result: 5603.379,kWh
